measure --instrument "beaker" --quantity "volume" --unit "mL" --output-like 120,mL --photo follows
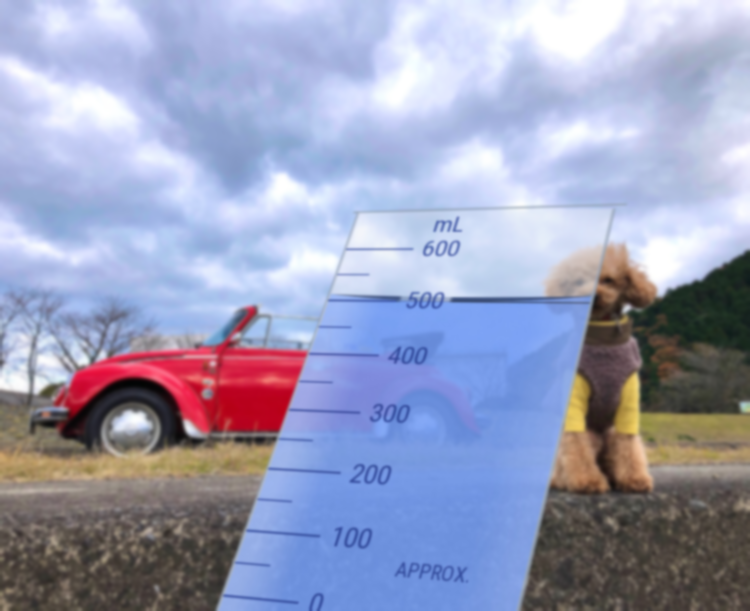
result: 500,mL
